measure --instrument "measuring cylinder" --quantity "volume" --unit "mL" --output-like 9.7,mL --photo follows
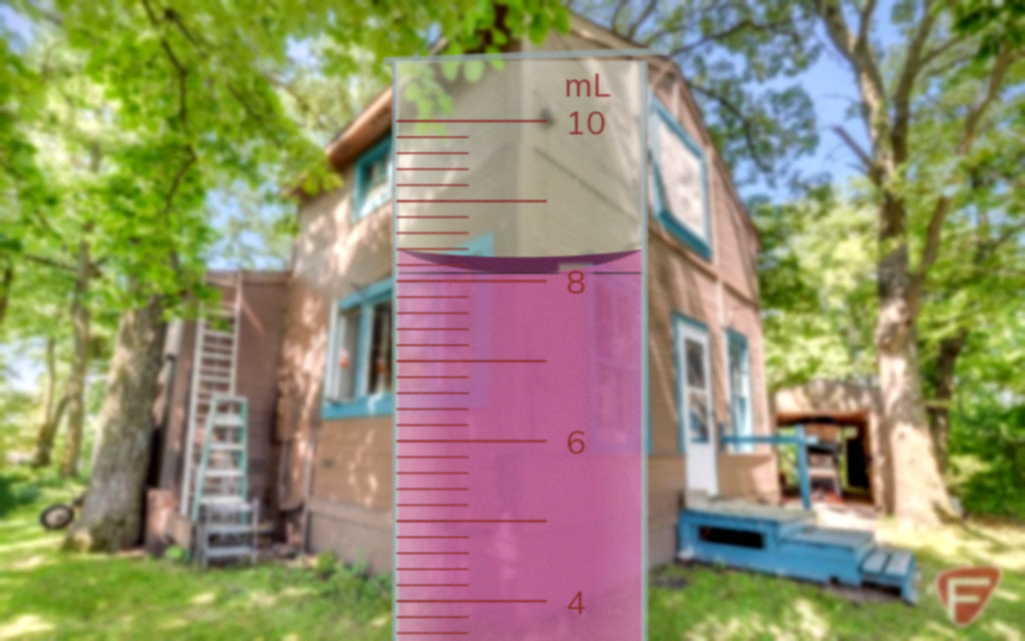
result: 8.1,mL
